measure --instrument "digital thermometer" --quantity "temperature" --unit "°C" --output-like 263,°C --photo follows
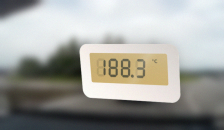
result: 188.3,°C
